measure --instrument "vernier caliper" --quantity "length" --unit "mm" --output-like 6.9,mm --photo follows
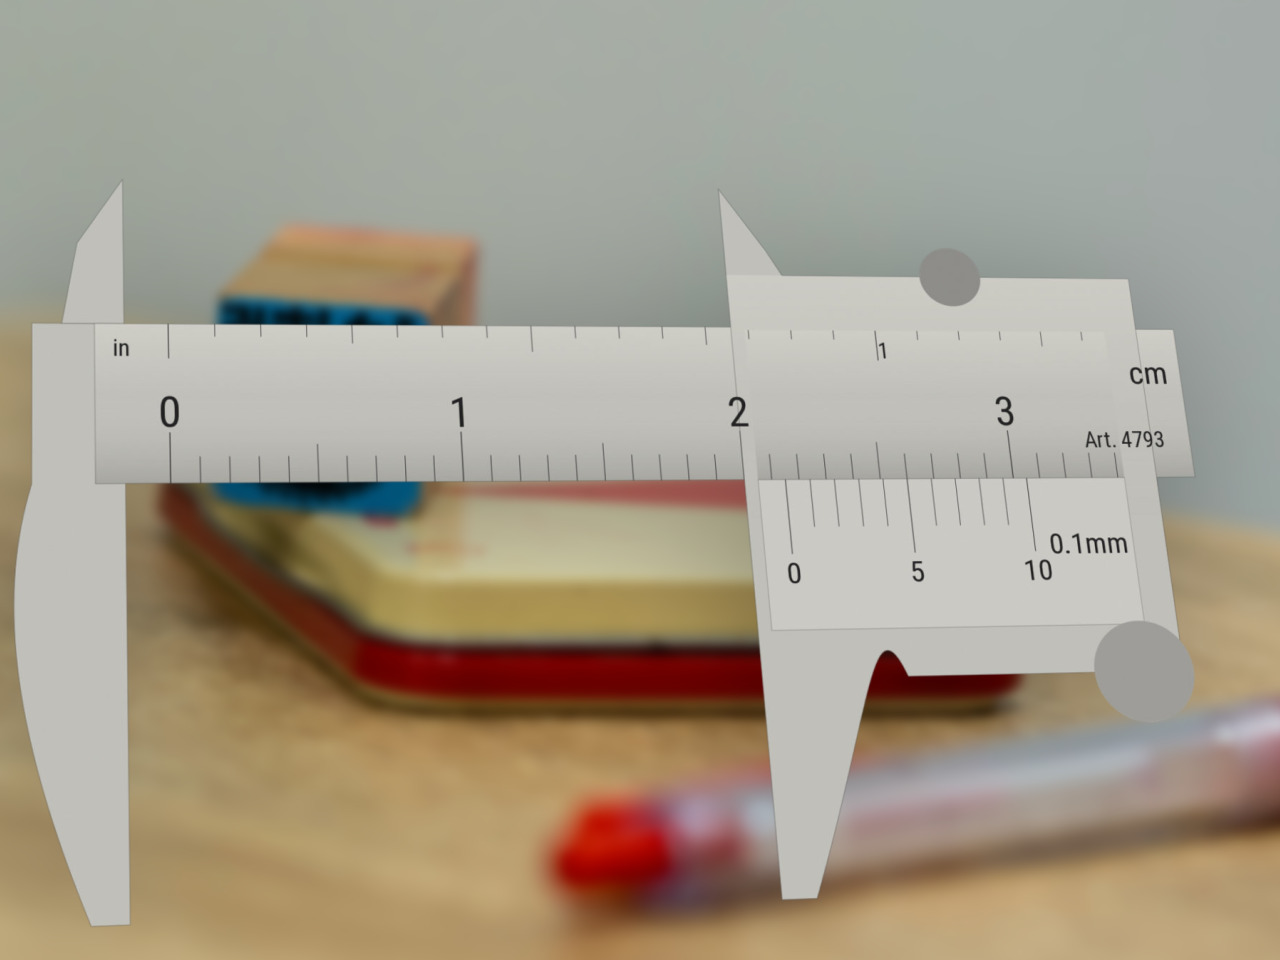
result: 21.5,mm
